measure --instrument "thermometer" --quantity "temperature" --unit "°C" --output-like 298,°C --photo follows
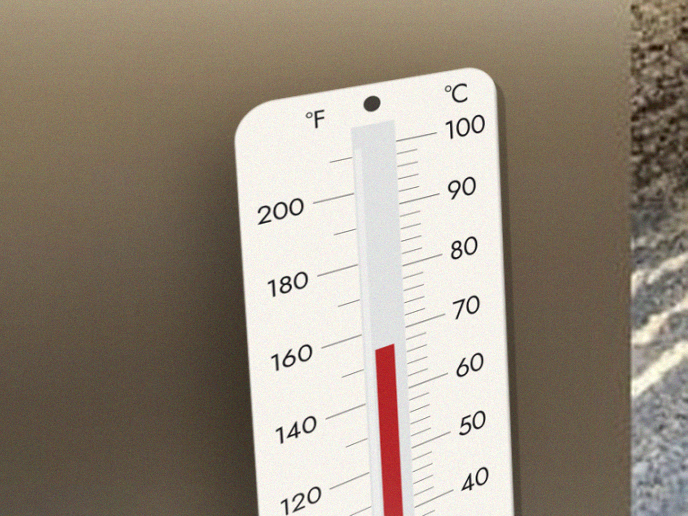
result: 68,°C
